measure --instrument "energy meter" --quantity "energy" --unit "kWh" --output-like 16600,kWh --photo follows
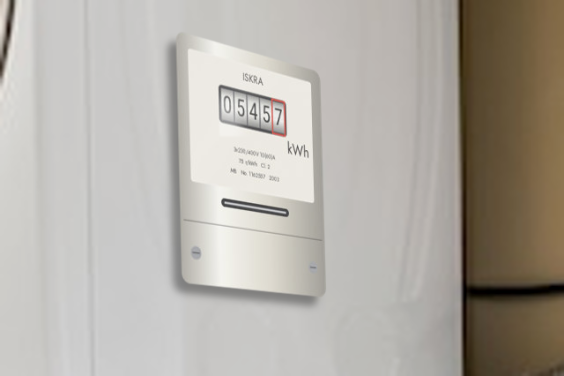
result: 545.7,kWh
